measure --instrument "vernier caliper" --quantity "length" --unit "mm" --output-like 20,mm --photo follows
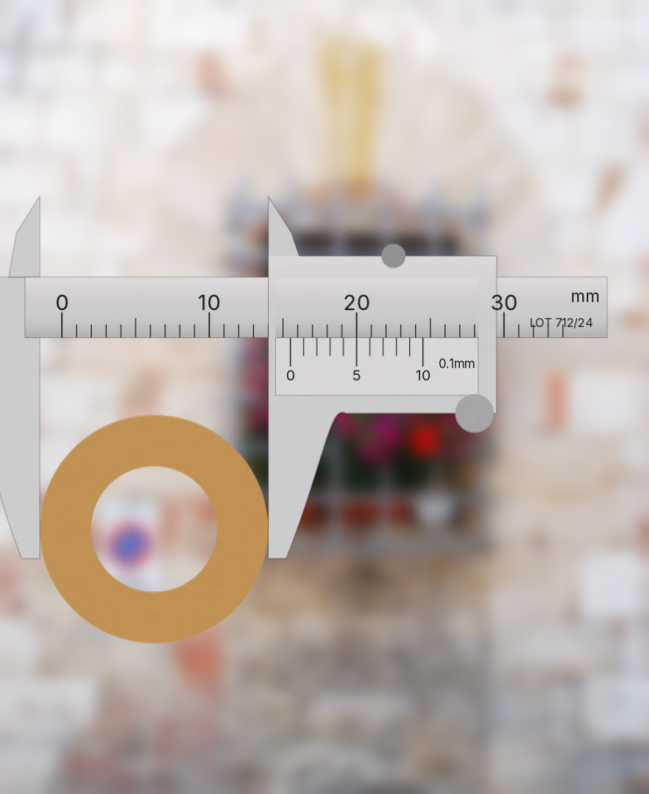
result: 15.5,mm
